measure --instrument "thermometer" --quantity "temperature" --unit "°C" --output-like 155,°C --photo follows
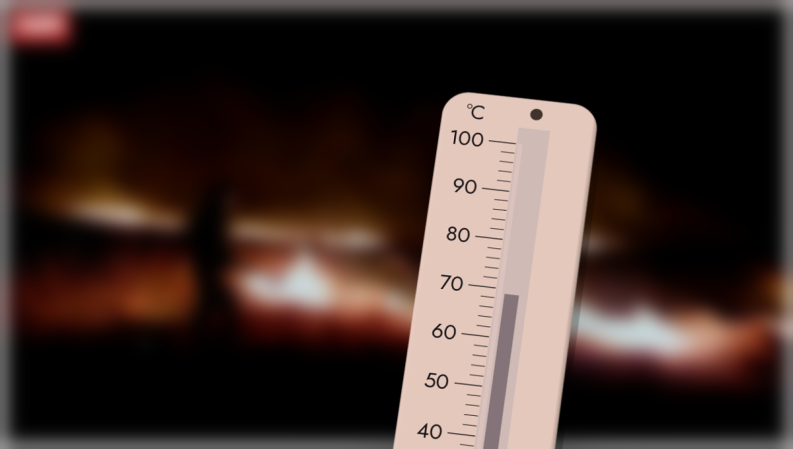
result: 69,°C
